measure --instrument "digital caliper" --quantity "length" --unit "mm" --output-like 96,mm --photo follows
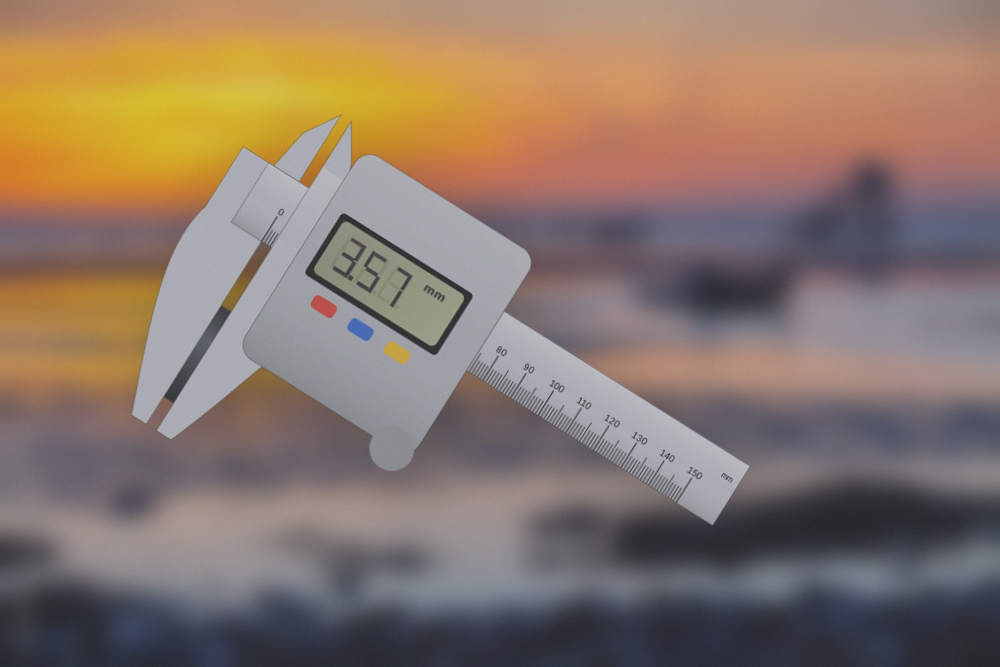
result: 3.57,mm
